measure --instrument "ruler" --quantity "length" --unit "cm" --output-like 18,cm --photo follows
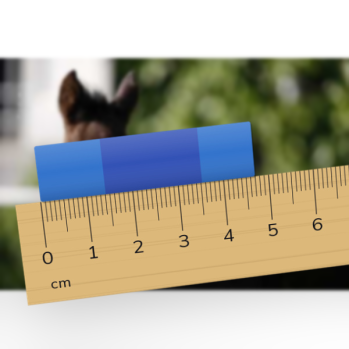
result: 4.7,cm
